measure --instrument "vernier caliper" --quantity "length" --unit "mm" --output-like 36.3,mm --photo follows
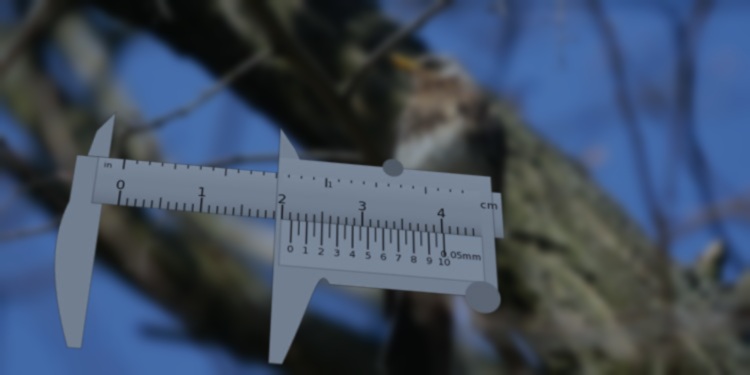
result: 21.2,mm
